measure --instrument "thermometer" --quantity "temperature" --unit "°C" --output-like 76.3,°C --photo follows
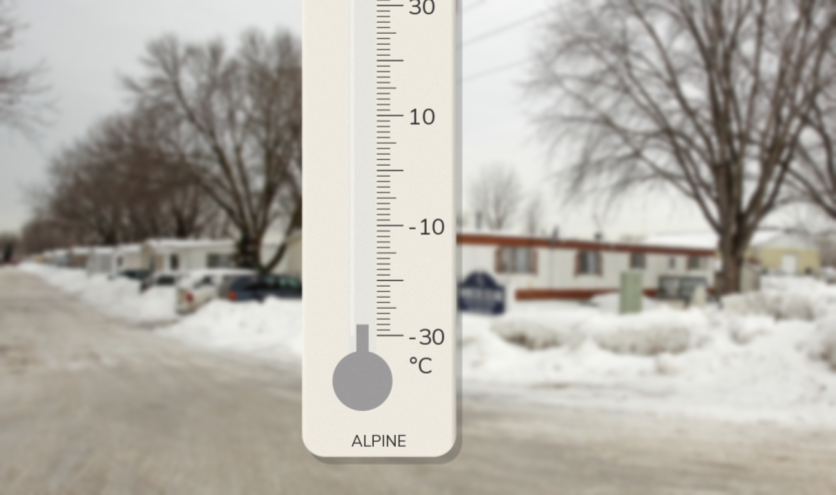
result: -28,°C
